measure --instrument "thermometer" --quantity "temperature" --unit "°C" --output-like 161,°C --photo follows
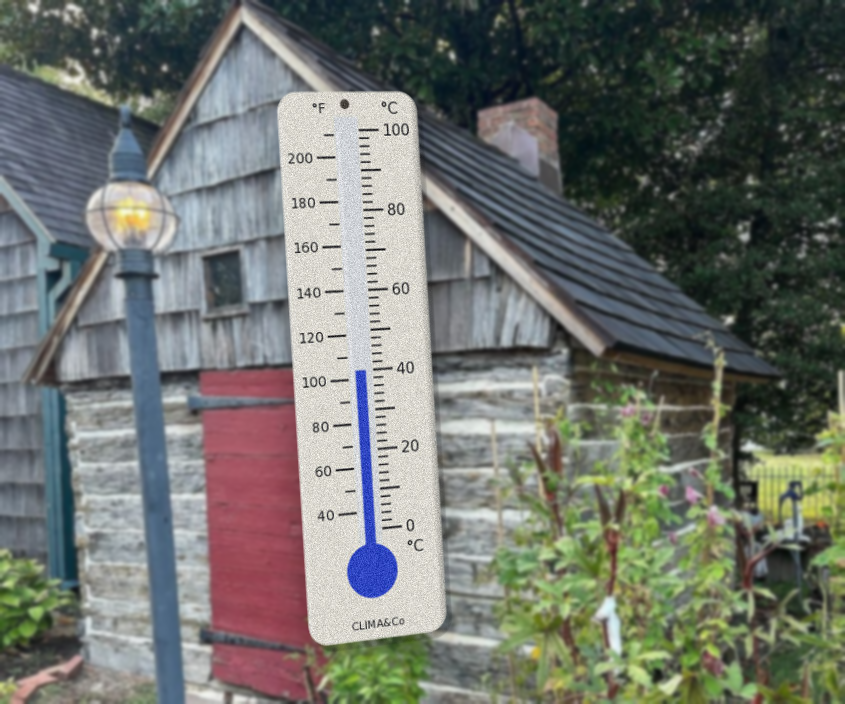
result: 40,°C
